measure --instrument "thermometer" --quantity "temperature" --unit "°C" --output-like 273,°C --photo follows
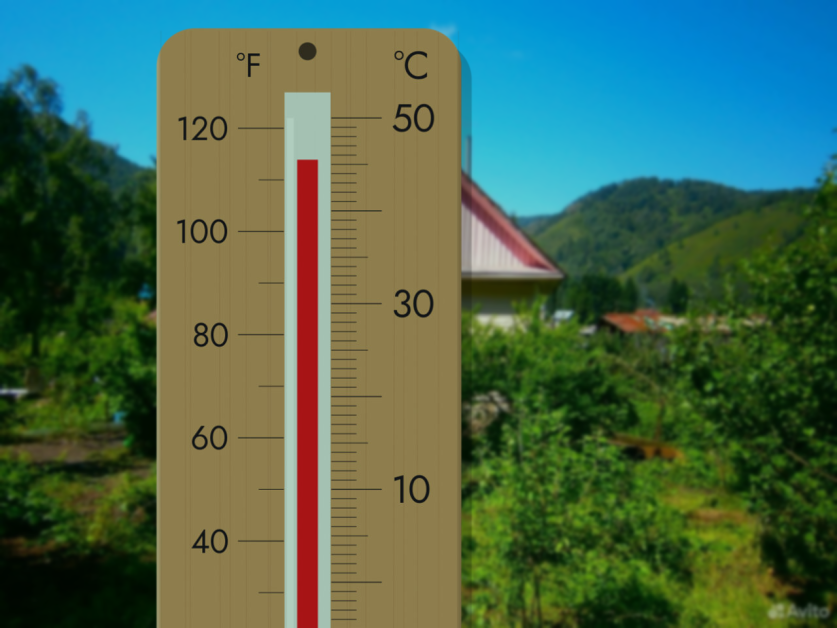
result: 45.5,°C
